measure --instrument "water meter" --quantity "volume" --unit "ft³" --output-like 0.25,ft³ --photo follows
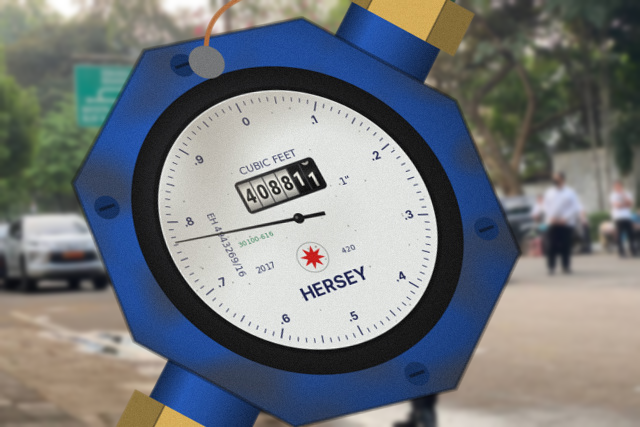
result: 408810.77,ft³
